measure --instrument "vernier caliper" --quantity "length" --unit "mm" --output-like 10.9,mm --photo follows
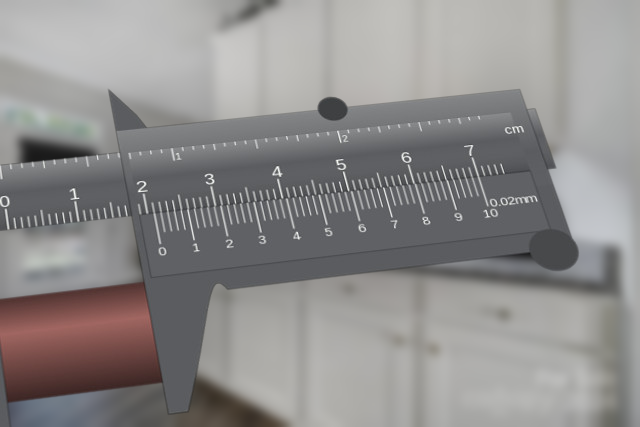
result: 21.0,mm
